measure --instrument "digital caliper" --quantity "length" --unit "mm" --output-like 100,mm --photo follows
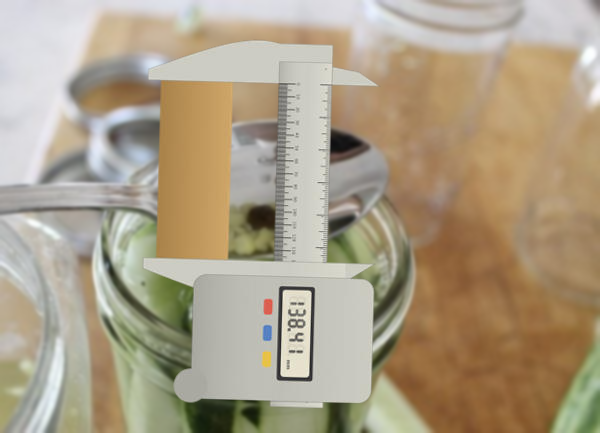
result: 138.41,mm
